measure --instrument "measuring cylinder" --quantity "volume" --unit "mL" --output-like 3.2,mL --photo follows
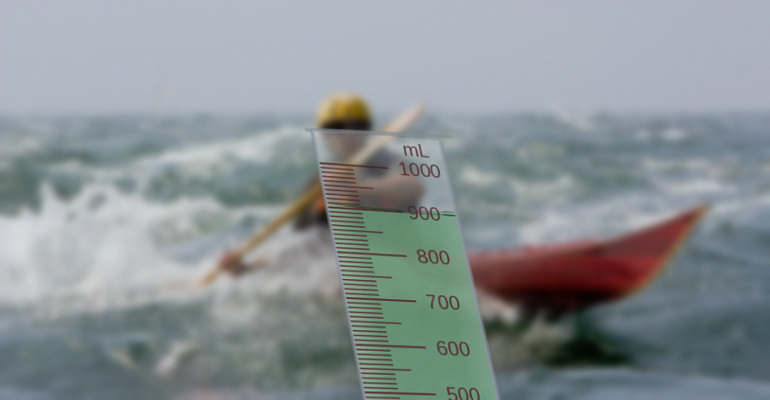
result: 900,mL
